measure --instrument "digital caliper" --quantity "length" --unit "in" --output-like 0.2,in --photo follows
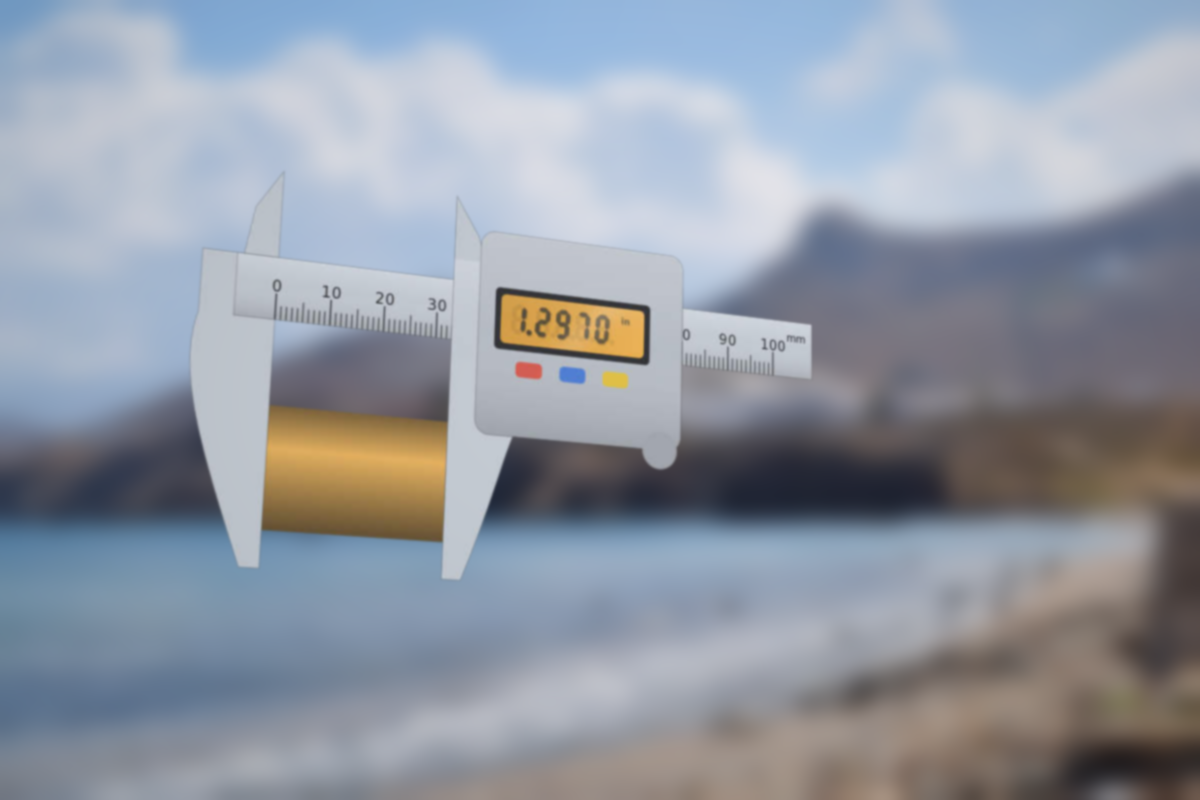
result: 1.2970,in
